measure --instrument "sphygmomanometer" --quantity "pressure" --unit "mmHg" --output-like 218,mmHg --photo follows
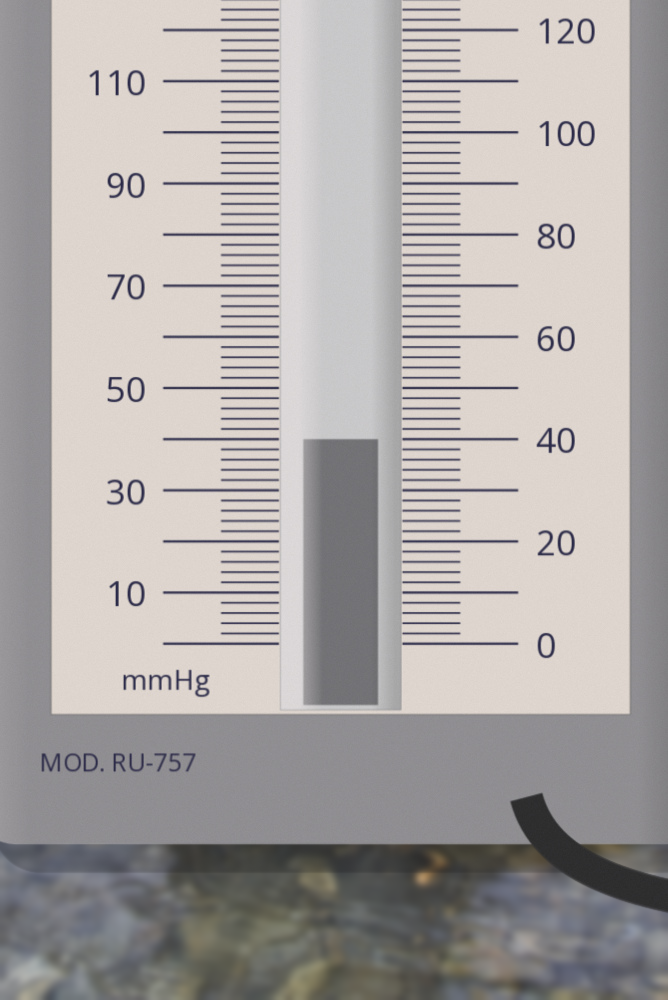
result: 40,mmHg
